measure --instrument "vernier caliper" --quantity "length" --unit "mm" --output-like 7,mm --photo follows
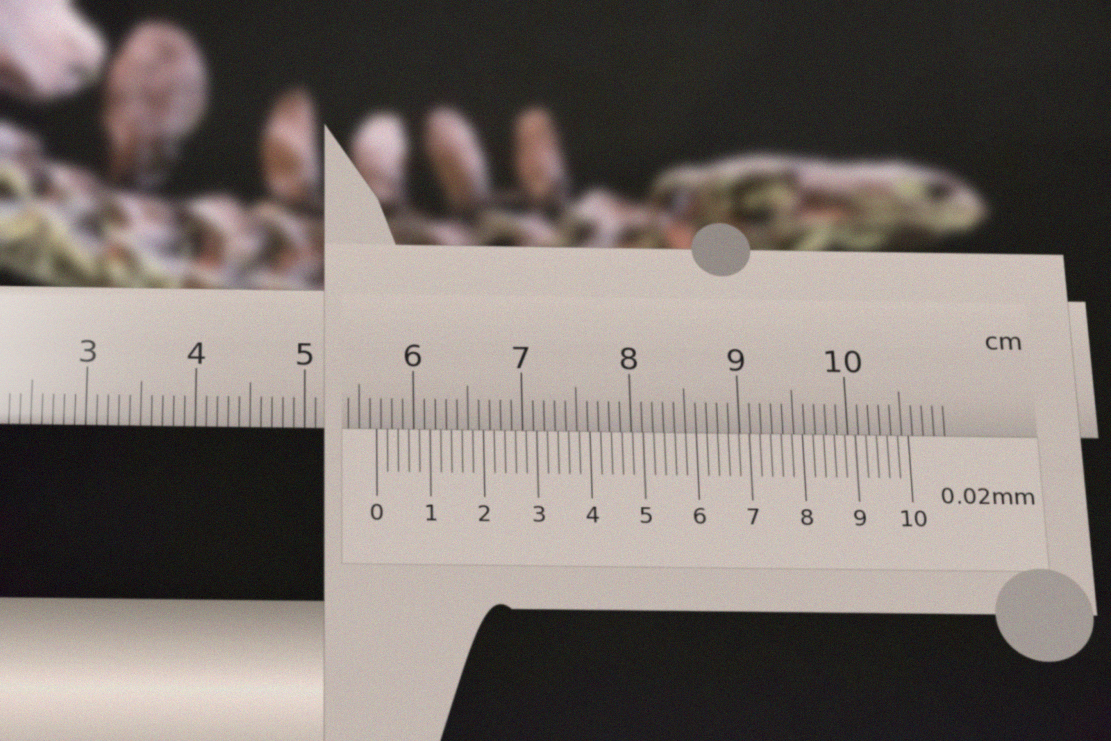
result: 56.6,mm
